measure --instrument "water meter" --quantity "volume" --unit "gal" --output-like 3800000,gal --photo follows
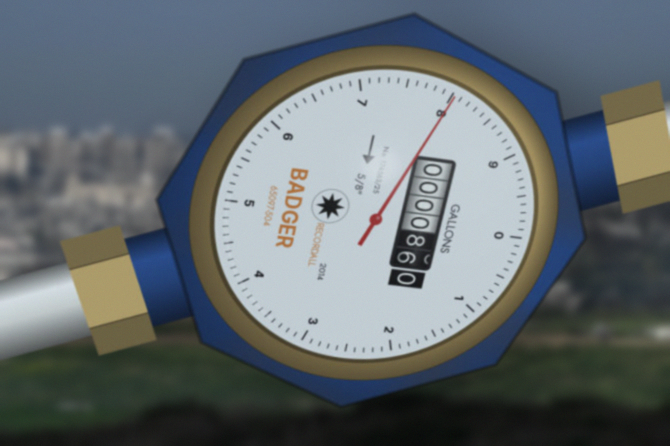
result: 858.0,gal
